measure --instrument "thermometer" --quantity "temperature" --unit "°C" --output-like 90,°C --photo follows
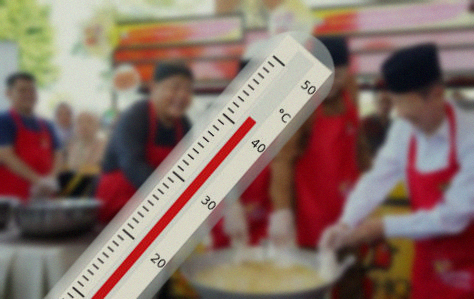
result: 42,°C
